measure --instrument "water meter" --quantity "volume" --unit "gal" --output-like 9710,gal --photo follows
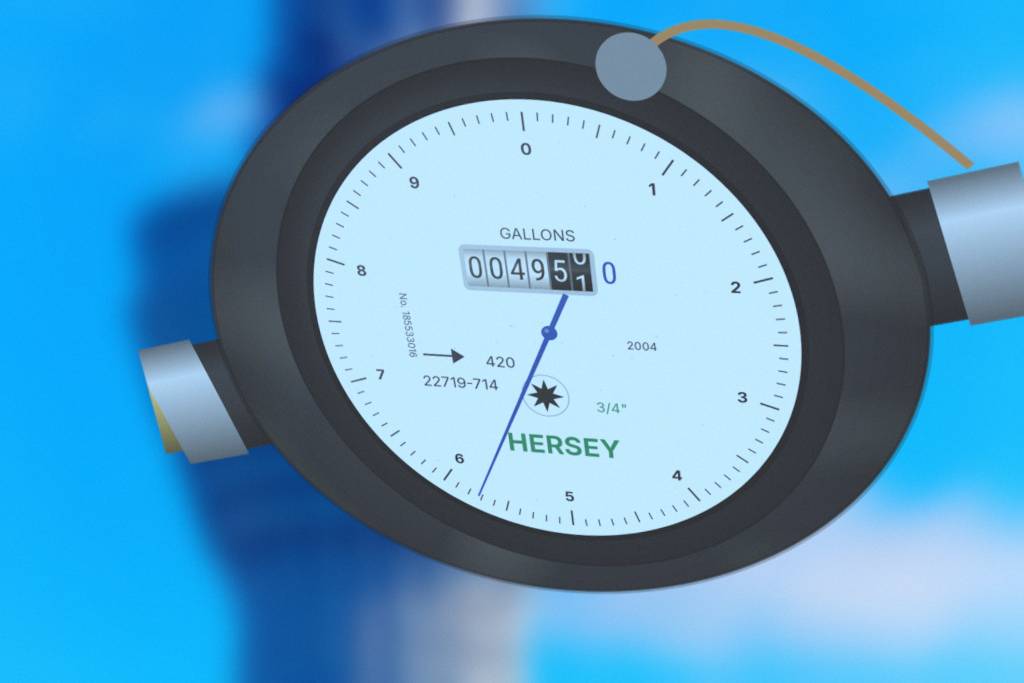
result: 49505.7,gal
